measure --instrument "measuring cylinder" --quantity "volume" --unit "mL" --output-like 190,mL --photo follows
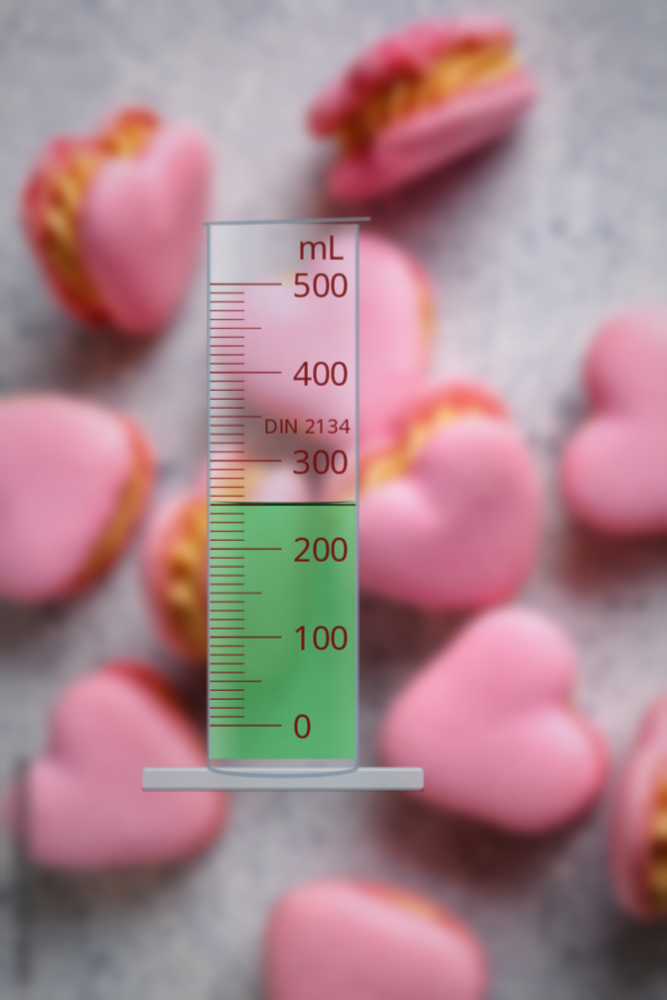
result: 250,mL
